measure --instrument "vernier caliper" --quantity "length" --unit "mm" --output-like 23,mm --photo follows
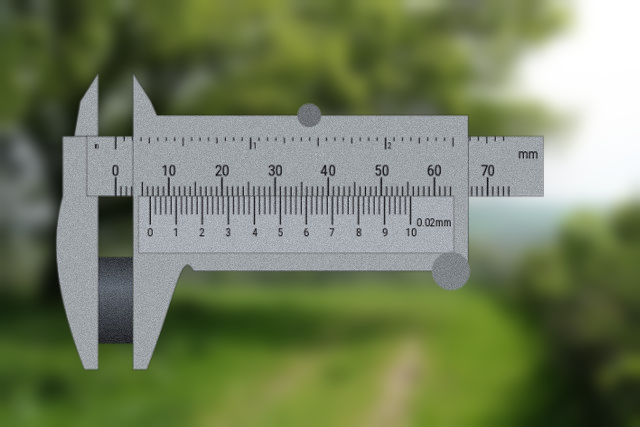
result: 6.5,mm
